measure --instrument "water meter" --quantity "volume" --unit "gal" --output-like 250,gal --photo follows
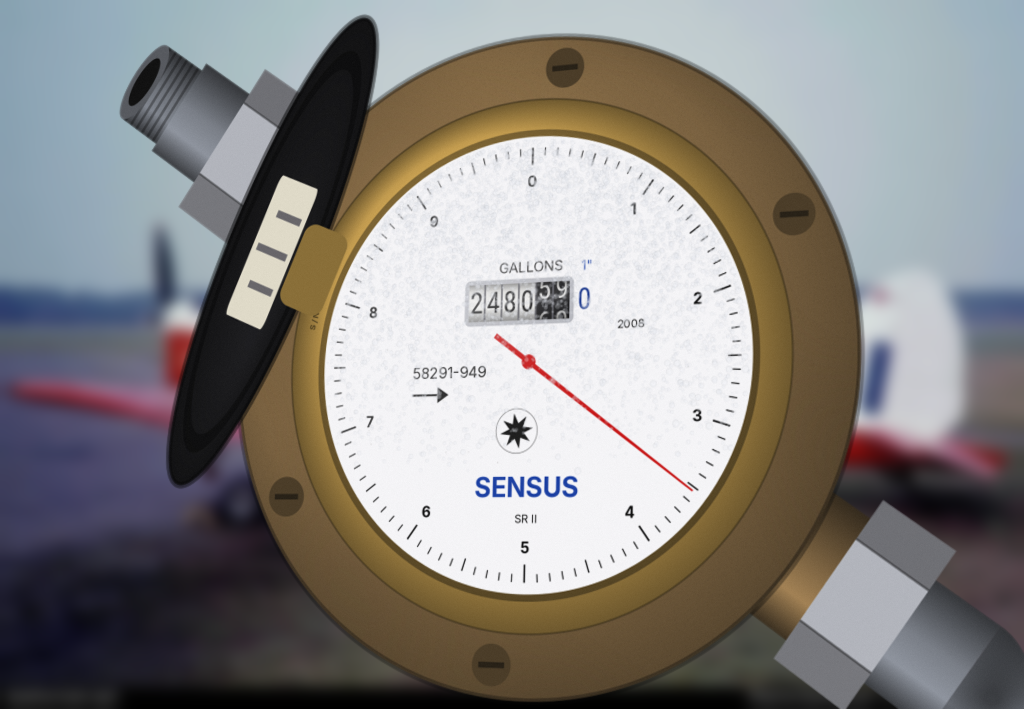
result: 2480593.5,gal
